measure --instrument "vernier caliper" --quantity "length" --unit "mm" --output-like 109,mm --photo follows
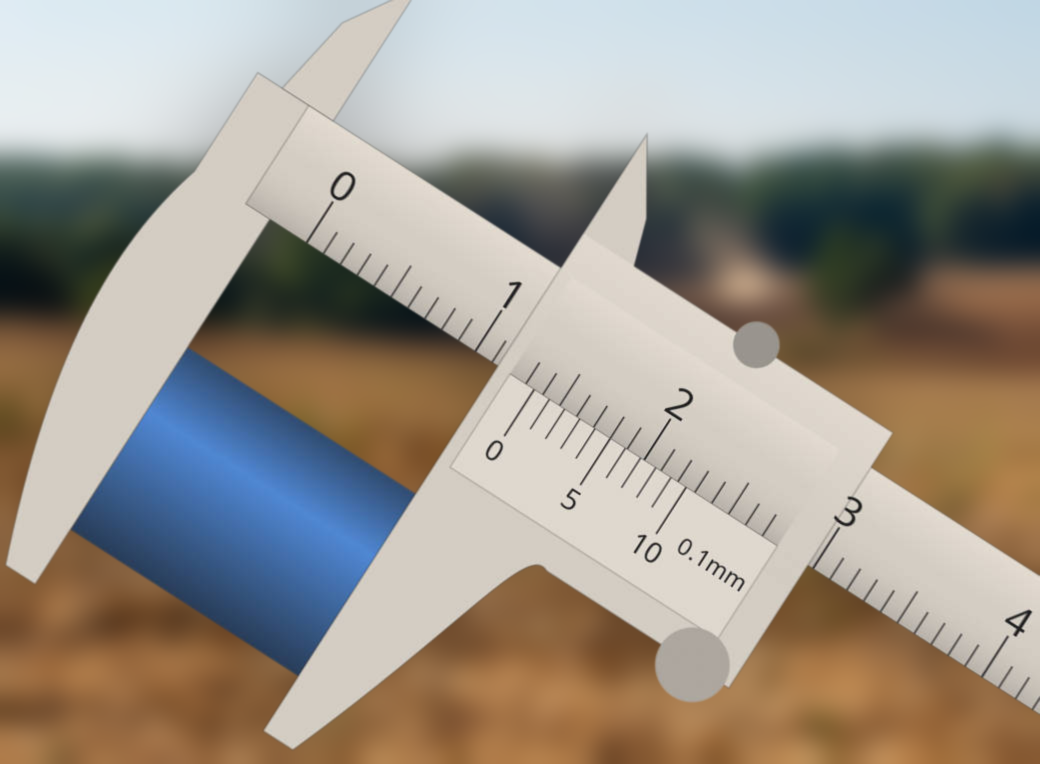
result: 13.5,mm
